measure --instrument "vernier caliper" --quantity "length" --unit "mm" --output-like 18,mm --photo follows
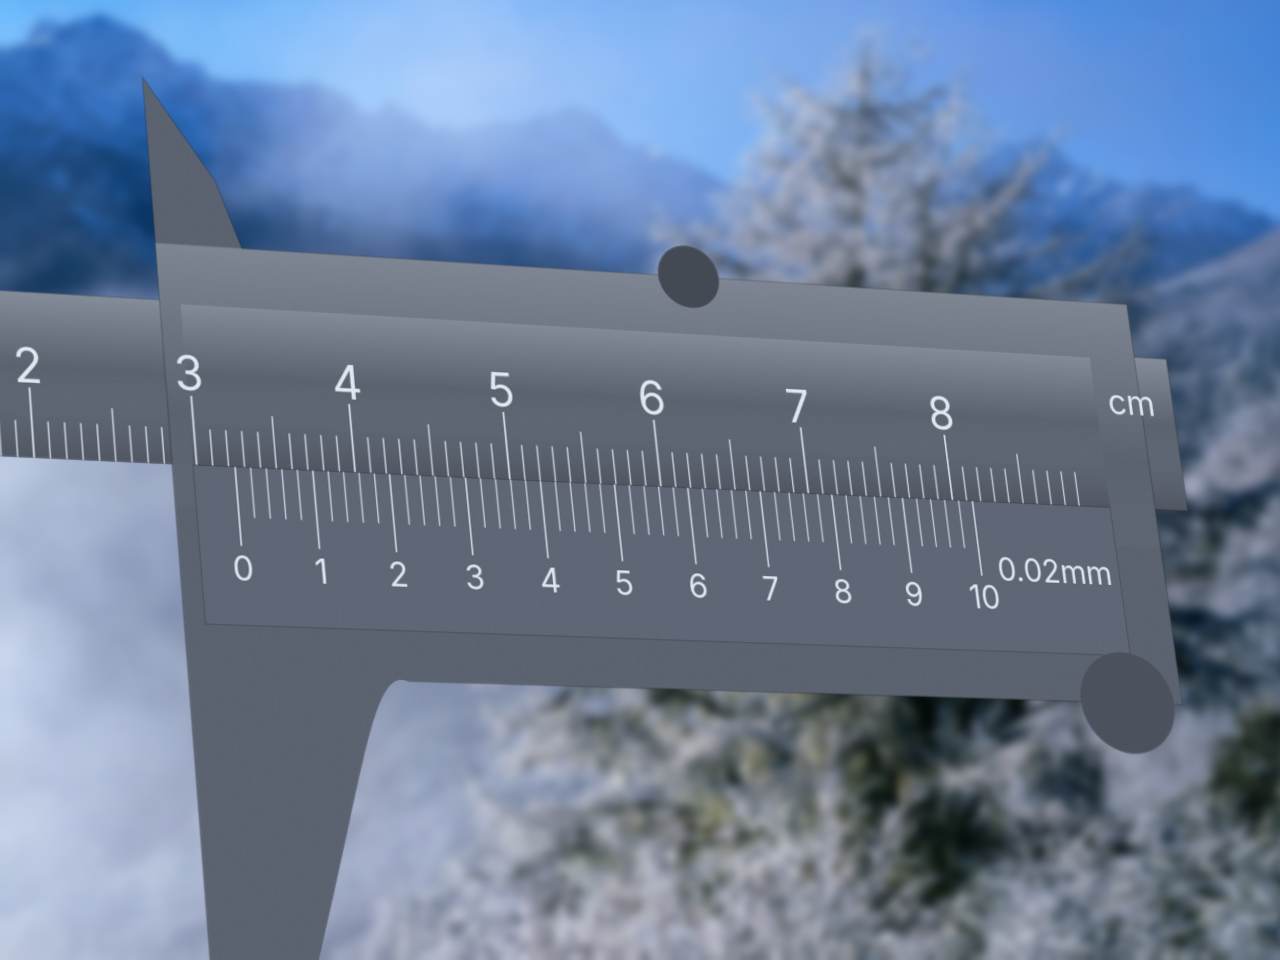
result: 32.4,mm
